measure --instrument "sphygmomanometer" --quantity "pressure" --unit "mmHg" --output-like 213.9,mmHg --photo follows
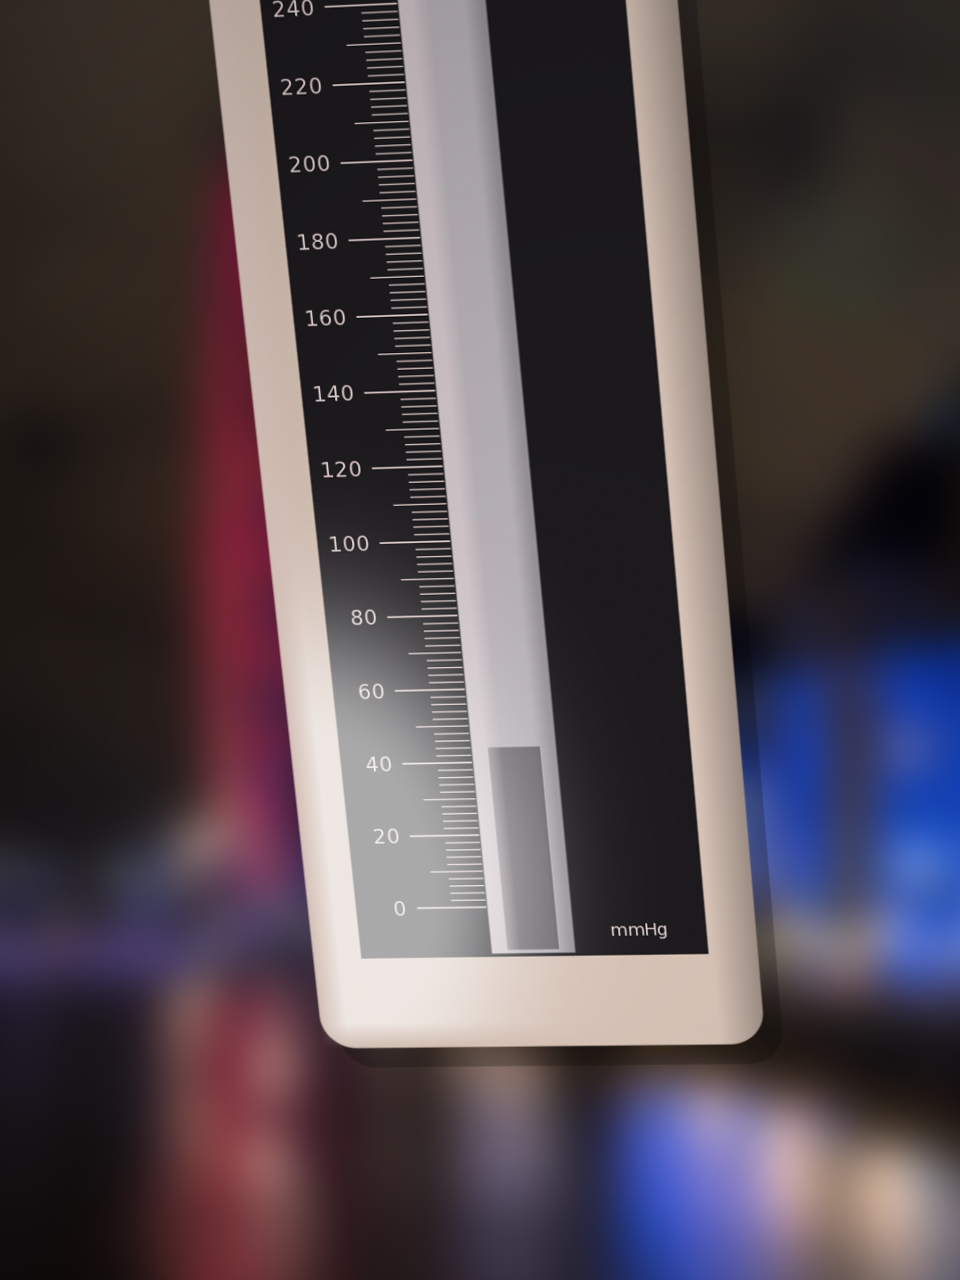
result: 44,mmHg
